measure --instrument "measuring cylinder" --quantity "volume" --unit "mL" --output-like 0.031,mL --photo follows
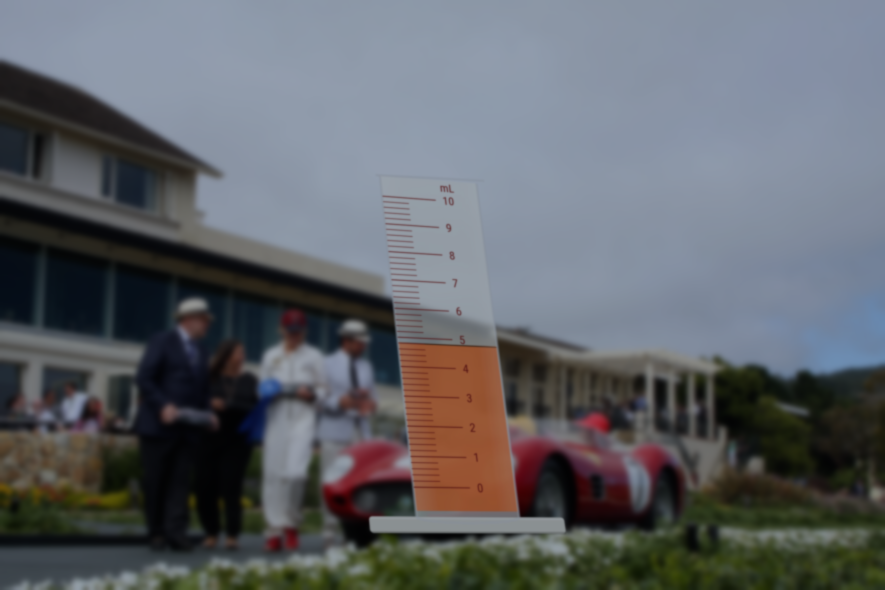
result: 4.8,mL
